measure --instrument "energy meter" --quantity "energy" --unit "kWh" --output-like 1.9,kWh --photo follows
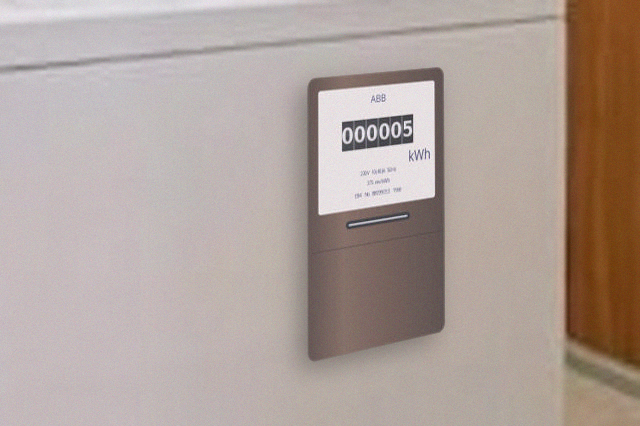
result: 5,kWh
